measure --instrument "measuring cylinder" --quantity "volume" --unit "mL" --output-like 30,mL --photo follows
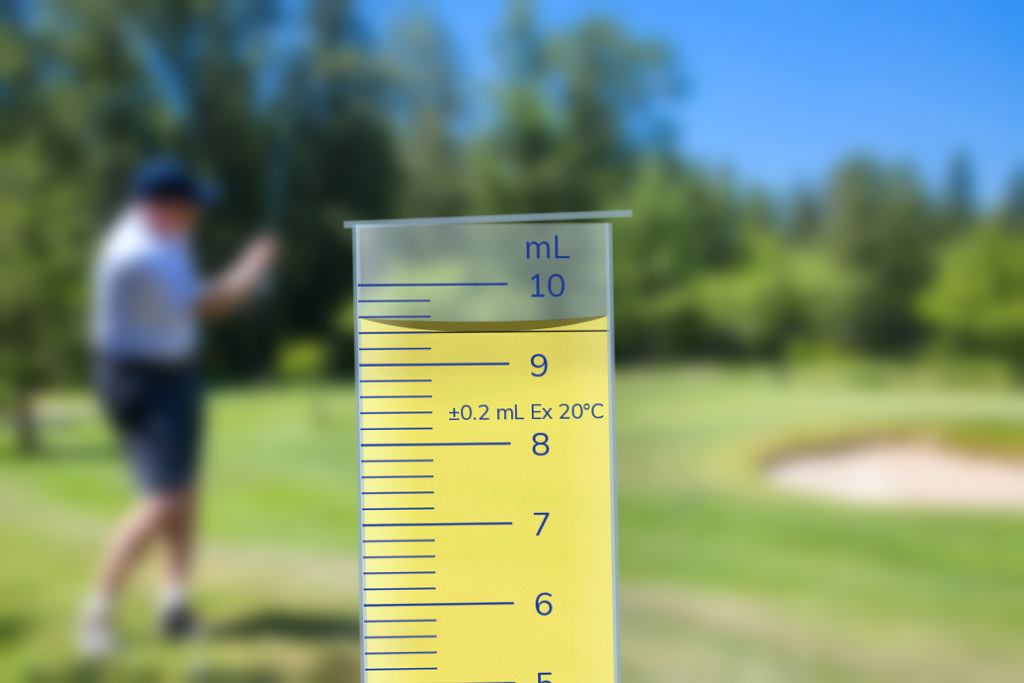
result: 9.4,mL
